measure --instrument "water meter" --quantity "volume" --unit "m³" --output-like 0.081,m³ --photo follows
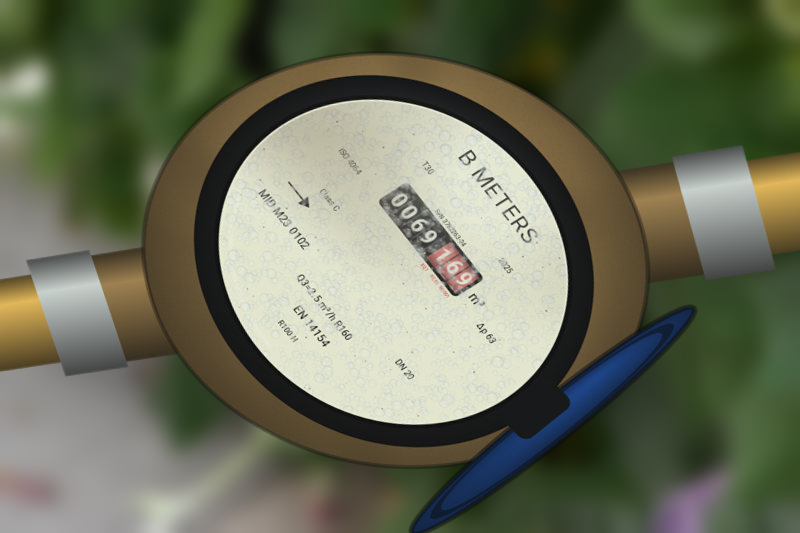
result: 69.169,m³
